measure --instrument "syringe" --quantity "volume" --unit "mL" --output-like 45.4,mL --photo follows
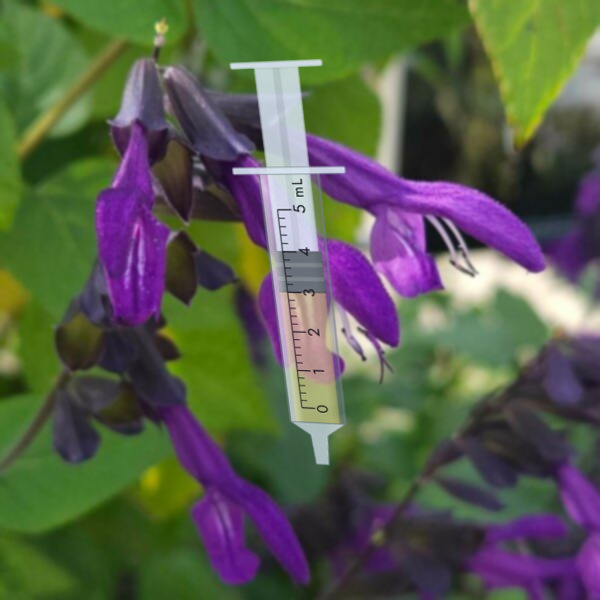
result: 3,mL
